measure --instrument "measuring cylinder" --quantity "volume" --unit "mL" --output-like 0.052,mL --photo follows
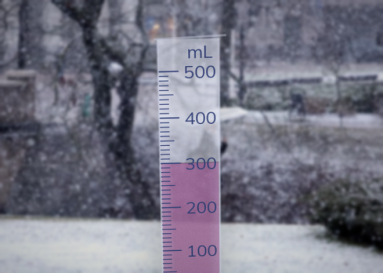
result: 300,mL
